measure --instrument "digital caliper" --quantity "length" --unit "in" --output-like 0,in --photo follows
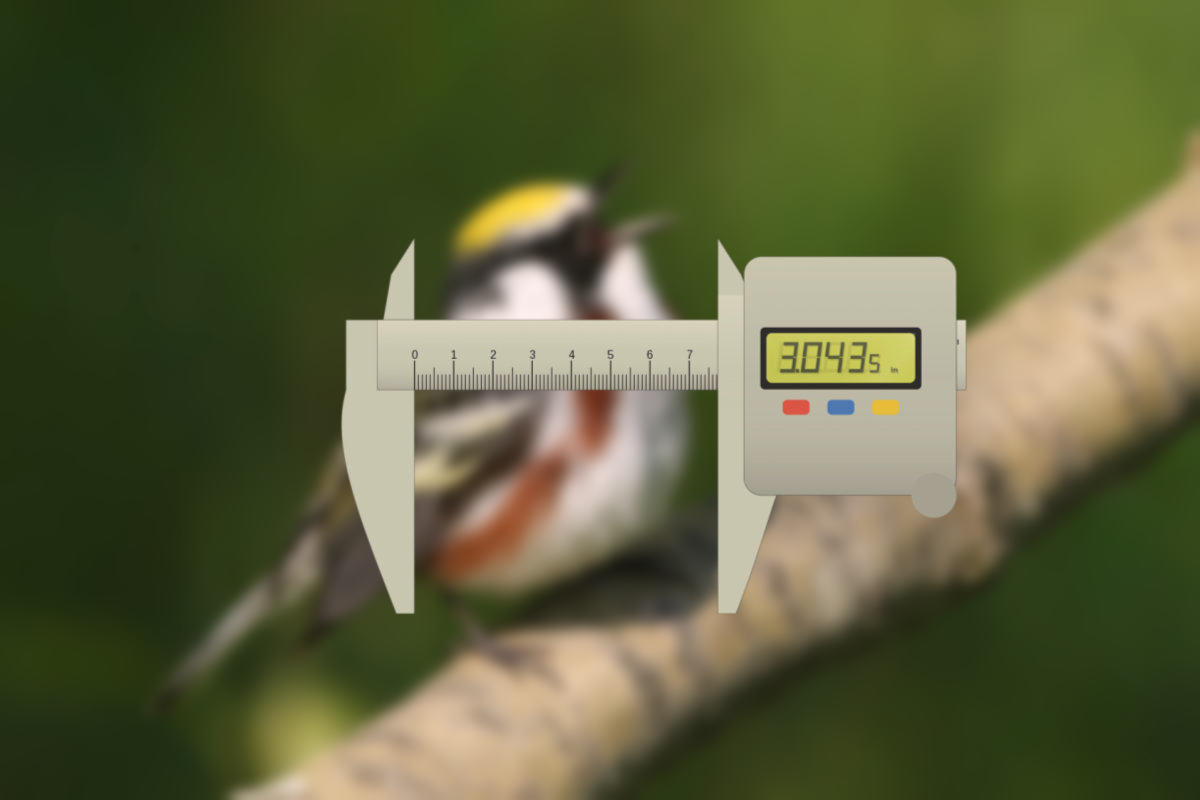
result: 3.0435,in
